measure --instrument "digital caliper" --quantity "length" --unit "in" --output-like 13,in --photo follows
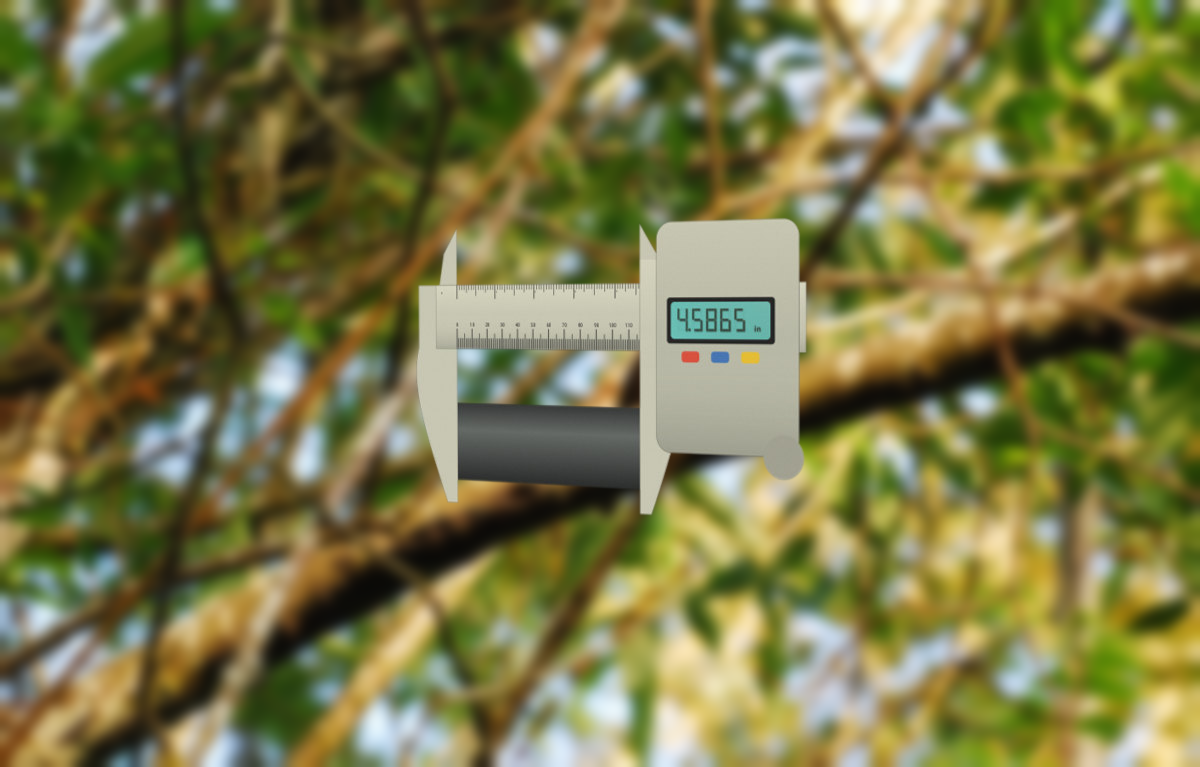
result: 4.5865,in
